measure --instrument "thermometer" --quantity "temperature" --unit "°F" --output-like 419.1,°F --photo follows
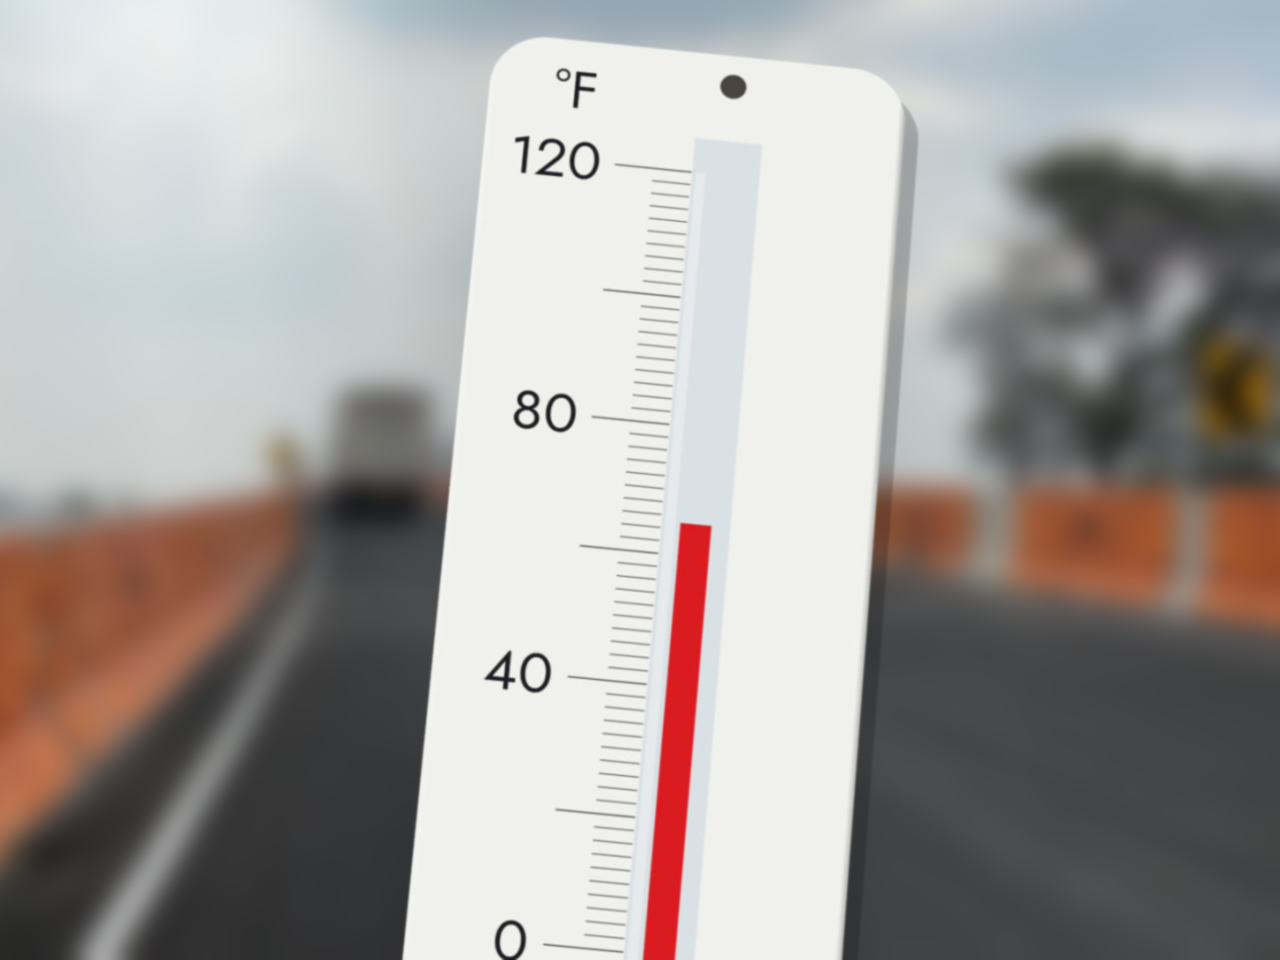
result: 65,°F
